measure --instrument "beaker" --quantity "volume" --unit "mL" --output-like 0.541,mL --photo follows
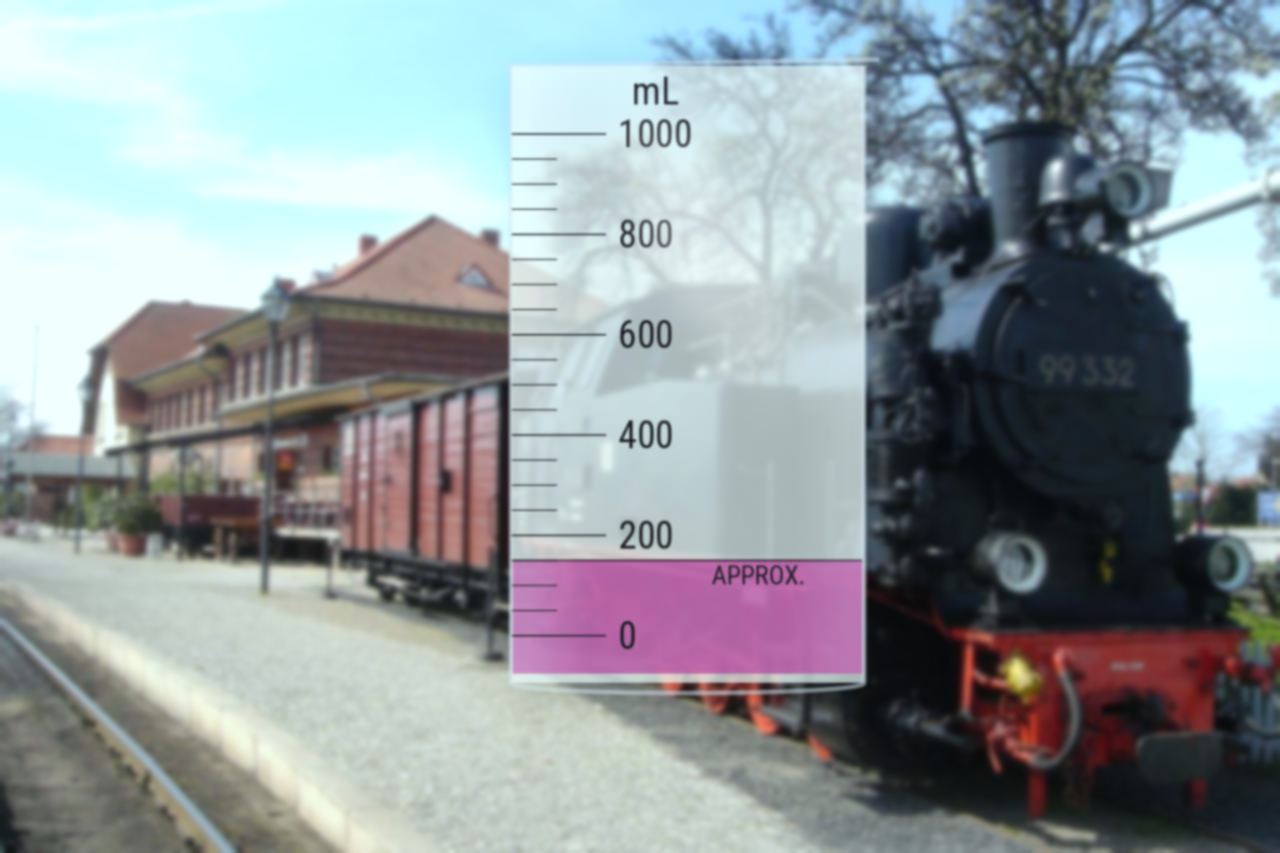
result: 150,mL
